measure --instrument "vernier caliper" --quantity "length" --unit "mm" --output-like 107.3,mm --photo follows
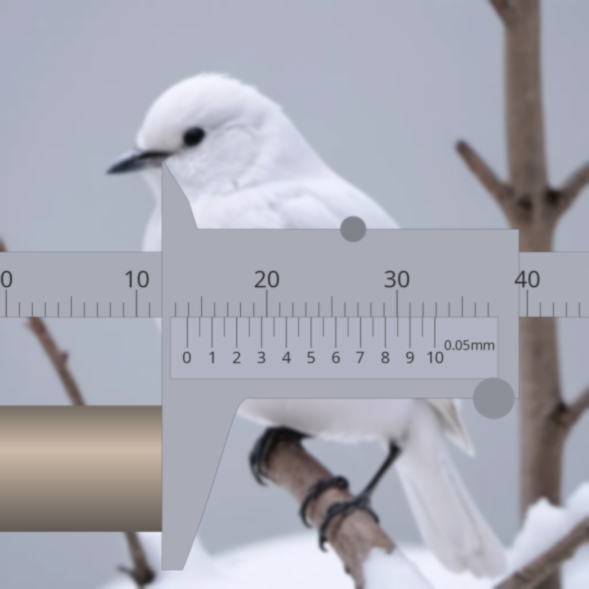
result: 13.9,mm
